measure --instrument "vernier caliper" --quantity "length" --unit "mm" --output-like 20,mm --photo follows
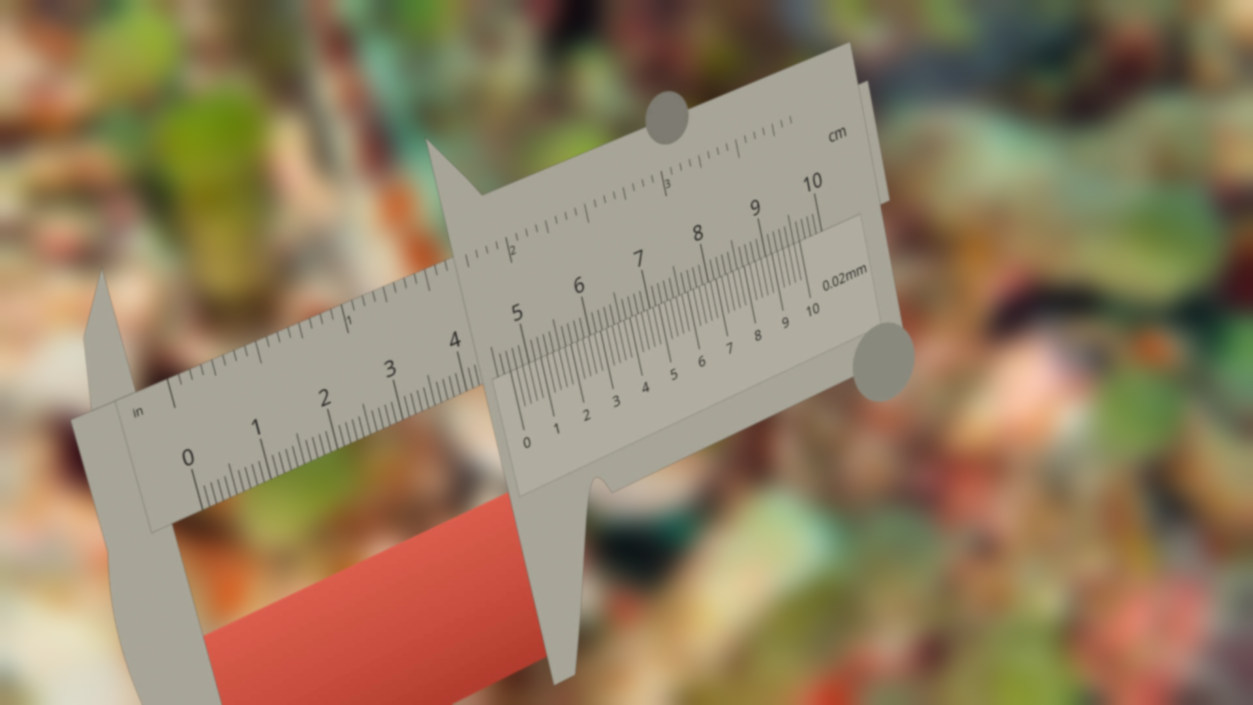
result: 47.0,mm
